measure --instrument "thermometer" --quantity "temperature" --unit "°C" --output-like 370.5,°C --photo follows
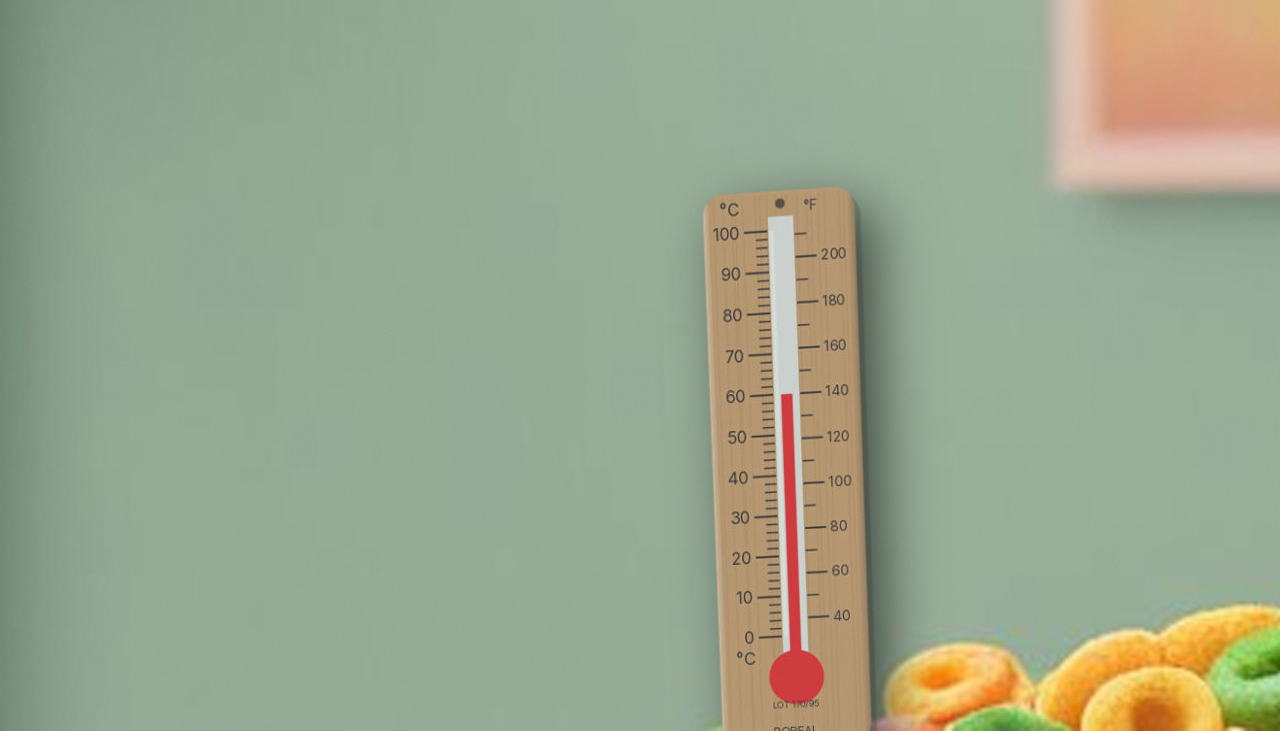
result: 60,°C
